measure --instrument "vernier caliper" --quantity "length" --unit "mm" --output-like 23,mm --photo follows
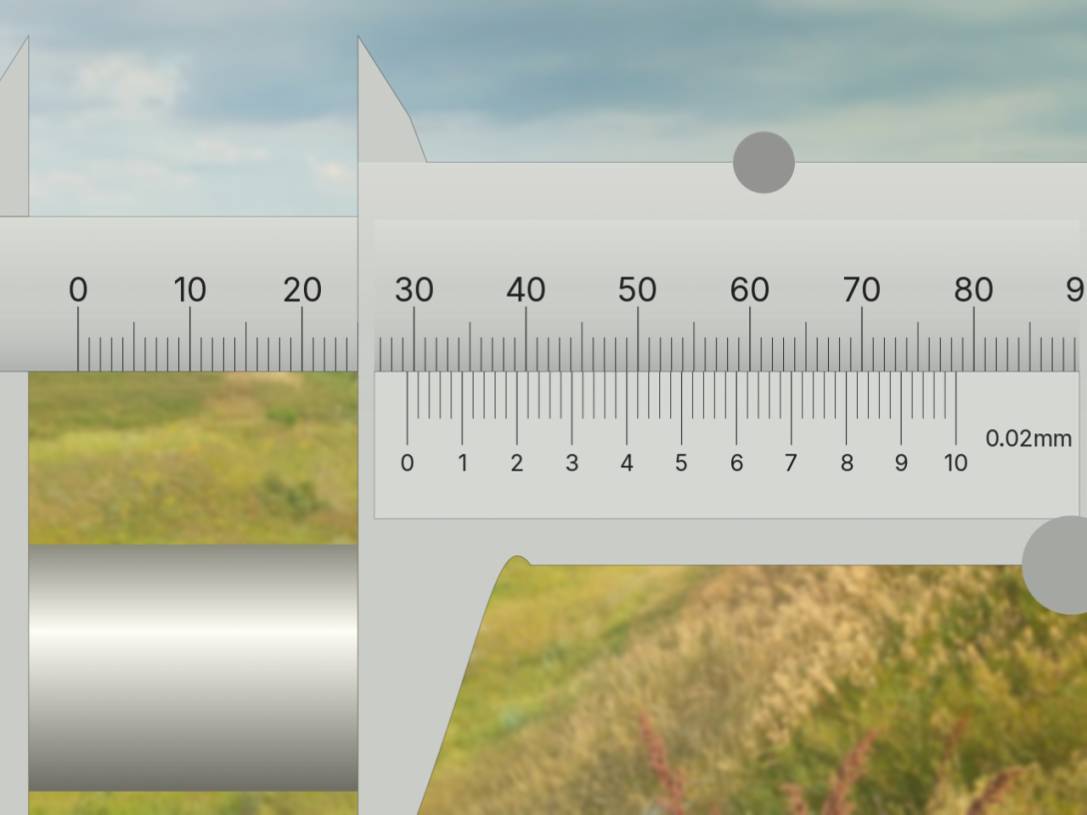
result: 29.4,mm
